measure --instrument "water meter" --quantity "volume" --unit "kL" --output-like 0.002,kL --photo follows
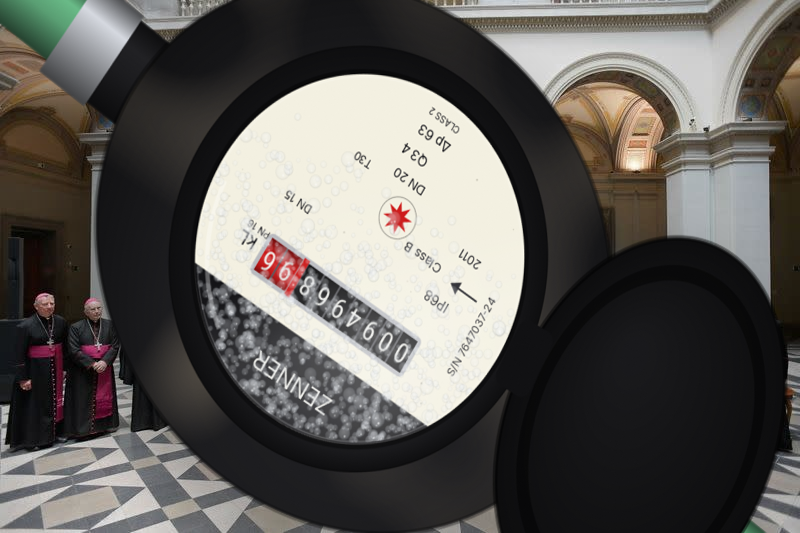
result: 94968.96,kL
